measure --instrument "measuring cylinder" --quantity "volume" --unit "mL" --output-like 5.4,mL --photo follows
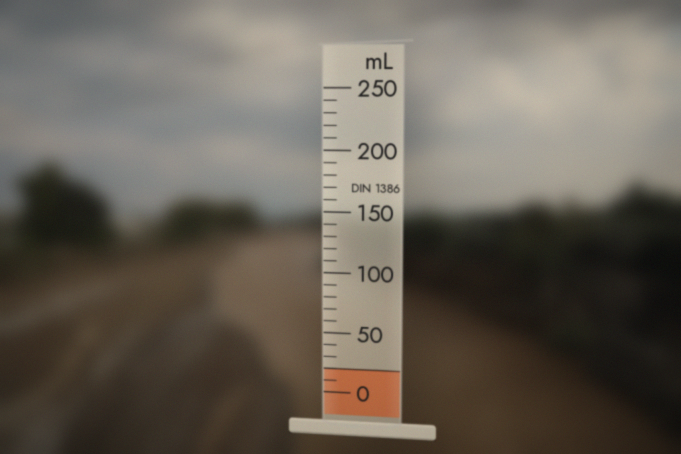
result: 20,mL
